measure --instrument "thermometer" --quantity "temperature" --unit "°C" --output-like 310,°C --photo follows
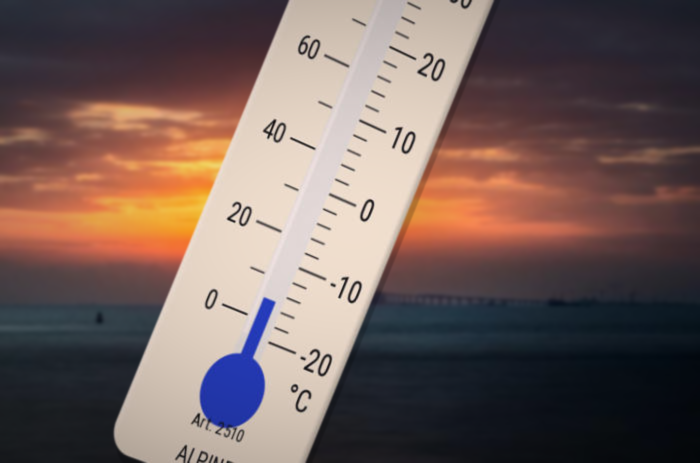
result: -15,°C
